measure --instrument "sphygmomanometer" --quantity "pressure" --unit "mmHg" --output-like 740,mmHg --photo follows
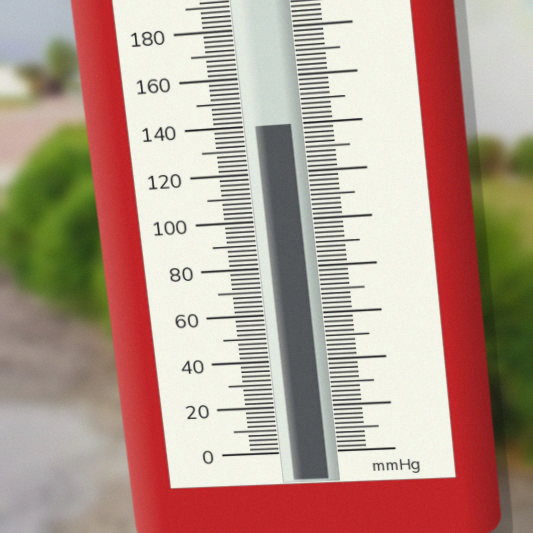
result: 140,mmHg
